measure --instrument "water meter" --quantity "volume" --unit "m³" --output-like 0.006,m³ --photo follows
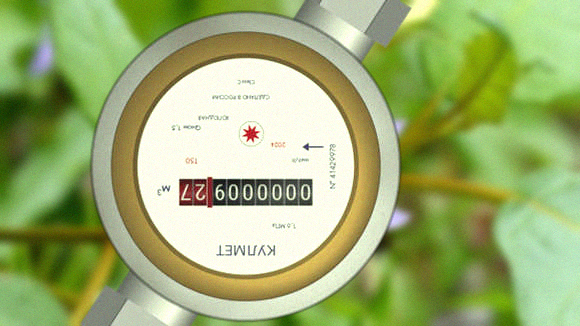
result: 9.27,m³
